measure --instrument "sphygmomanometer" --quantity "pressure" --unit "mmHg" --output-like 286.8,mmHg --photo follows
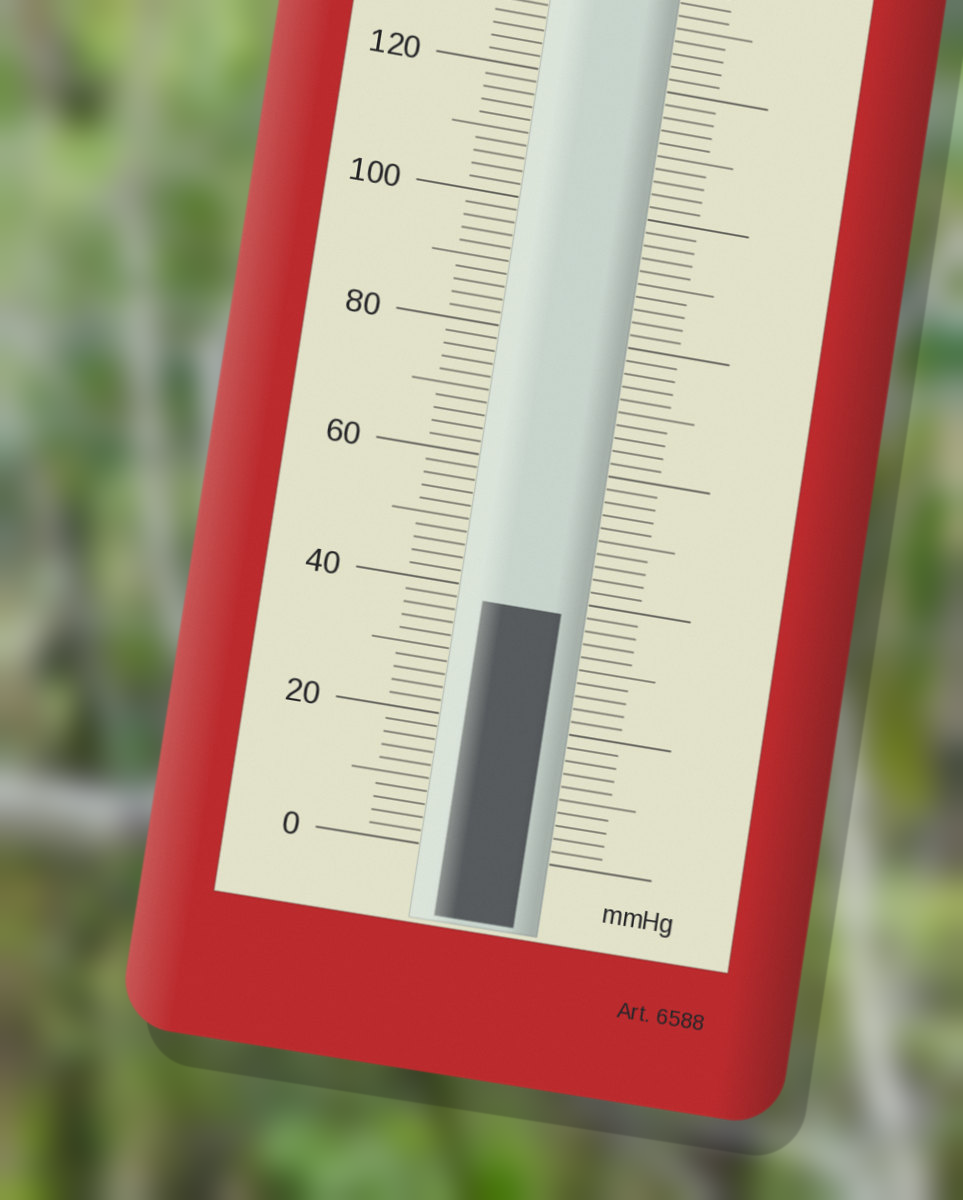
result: 38,mmHg
